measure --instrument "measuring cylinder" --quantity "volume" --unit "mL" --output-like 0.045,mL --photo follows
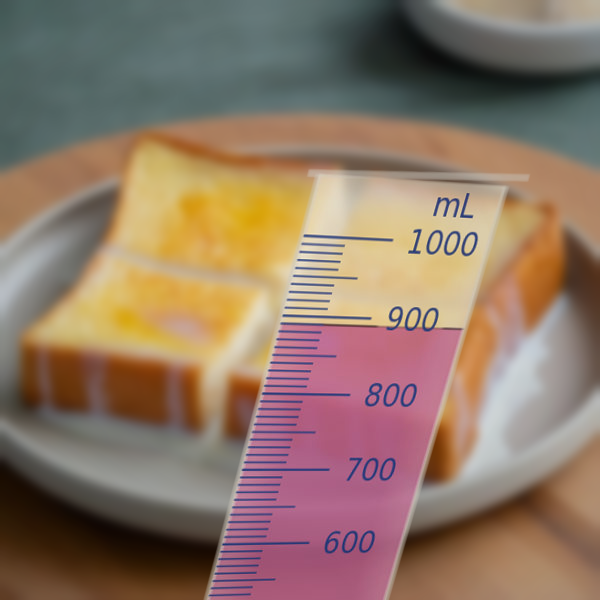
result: 890,mL
